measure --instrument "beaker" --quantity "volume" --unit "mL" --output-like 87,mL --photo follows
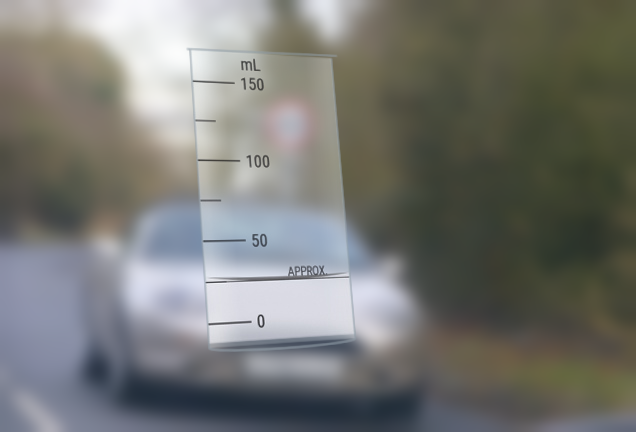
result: 25,mL
